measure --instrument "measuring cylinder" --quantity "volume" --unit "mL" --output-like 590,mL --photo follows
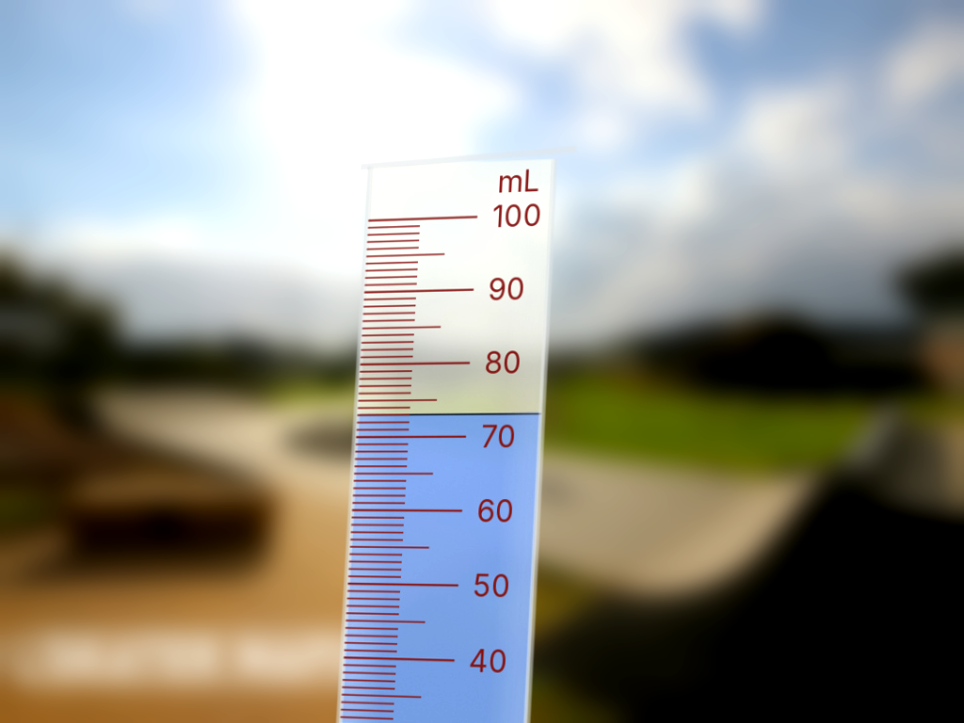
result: 73,mL
